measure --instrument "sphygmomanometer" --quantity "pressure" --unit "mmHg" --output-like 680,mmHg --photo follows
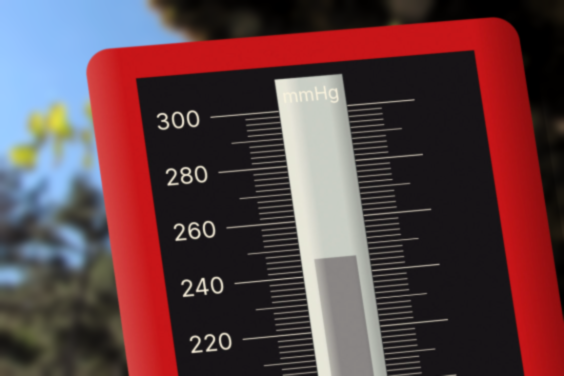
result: 246,mmHg
